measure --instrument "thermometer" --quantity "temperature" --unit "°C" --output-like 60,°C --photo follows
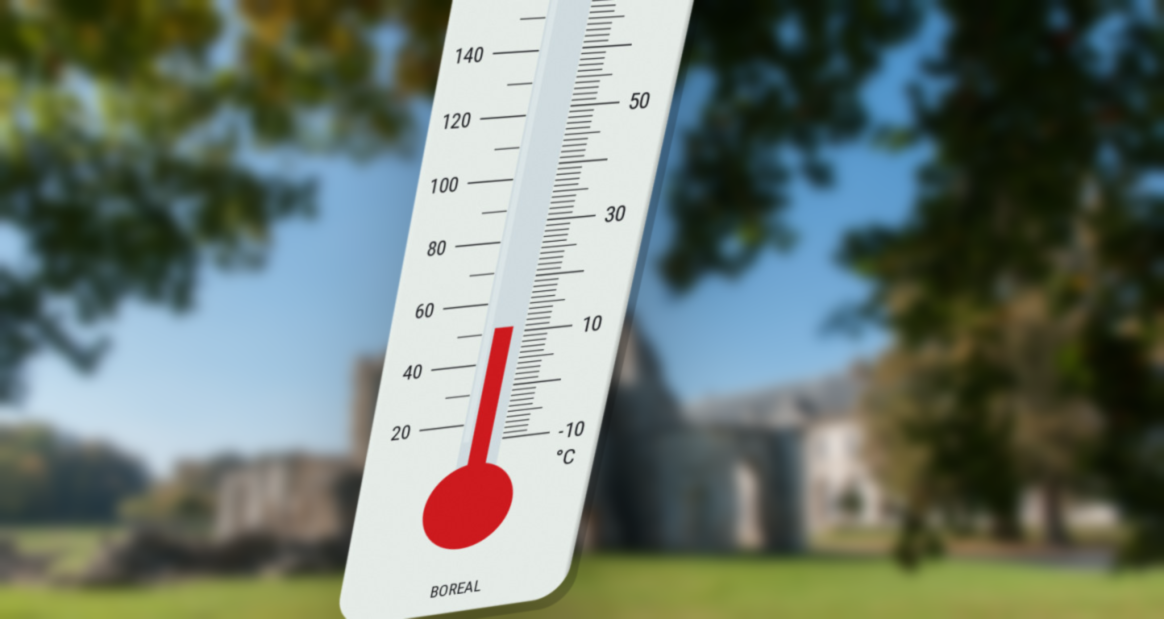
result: 11,°C
